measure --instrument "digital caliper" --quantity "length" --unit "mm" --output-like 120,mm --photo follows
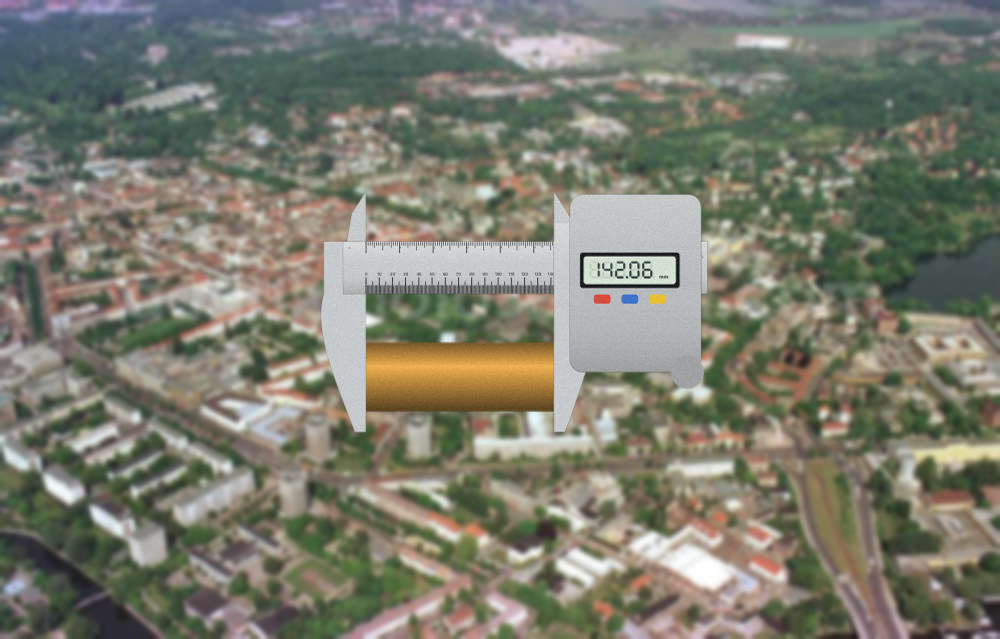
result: 142.06,mm
